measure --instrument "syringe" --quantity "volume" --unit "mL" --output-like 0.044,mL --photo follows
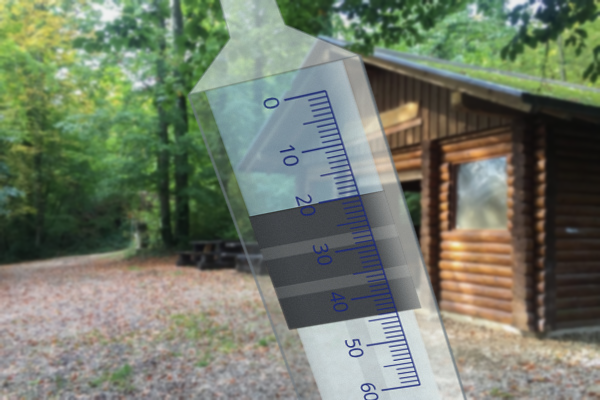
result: 20,mL
